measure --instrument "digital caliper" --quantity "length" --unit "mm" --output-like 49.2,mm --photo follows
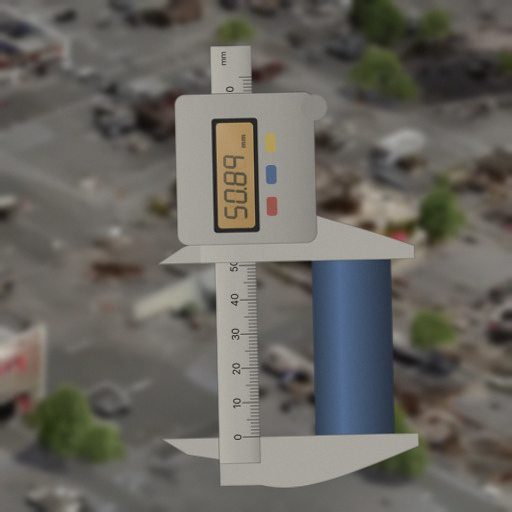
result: 50.89,mm
